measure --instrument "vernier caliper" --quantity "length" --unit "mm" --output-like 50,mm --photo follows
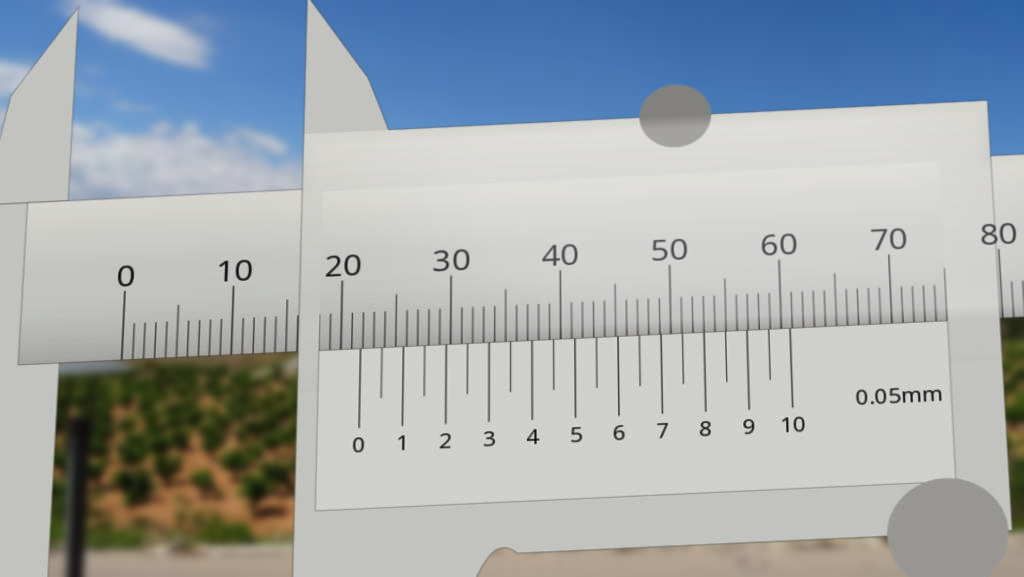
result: 21.8,mm
